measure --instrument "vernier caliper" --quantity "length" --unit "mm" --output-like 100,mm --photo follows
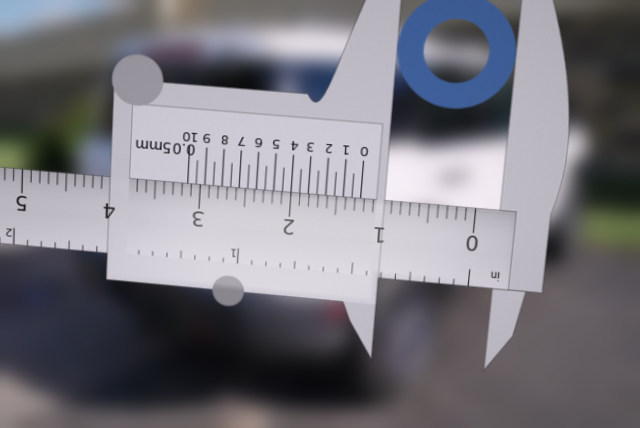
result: 12.4,mm
